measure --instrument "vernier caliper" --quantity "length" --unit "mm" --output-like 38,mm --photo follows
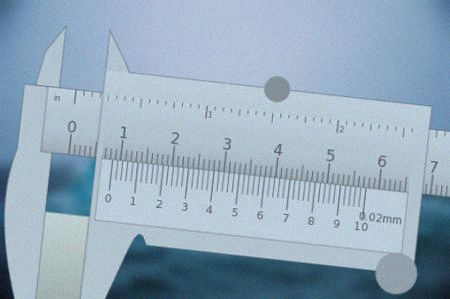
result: 8.5,mm
